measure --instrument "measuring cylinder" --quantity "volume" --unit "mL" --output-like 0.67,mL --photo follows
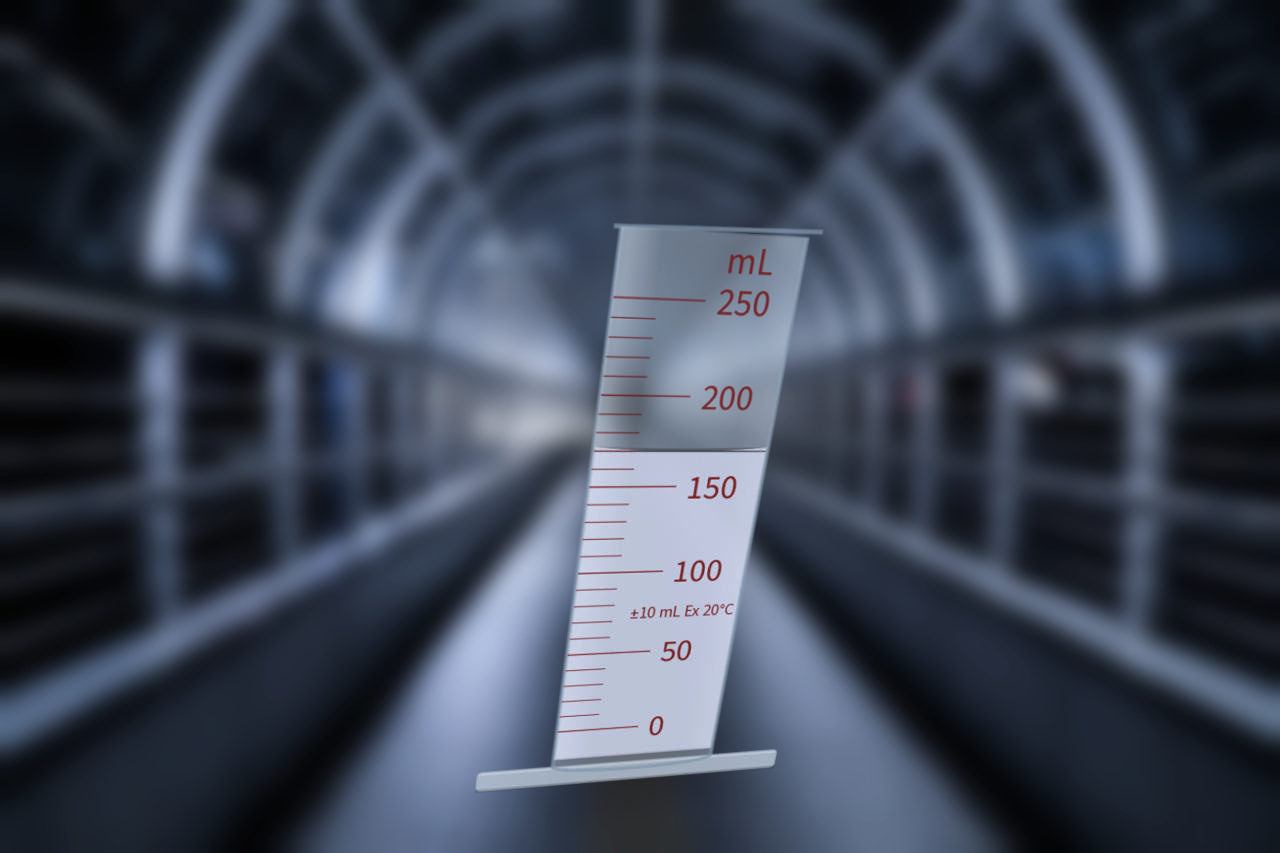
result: 170,mL
